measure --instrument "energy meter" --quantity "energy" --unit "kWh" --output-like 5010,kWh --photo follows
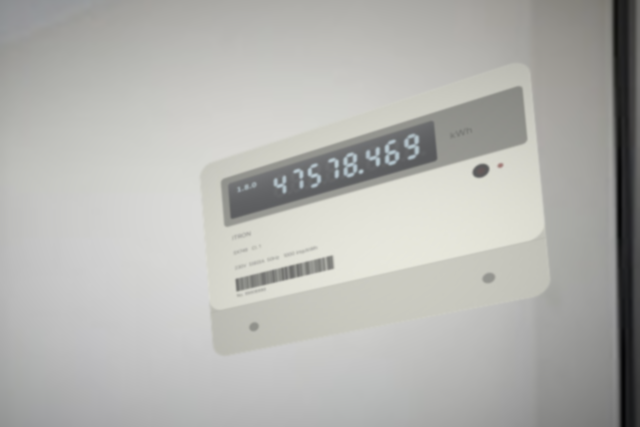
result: 47578.469,kWh
